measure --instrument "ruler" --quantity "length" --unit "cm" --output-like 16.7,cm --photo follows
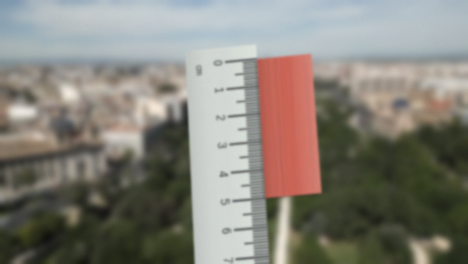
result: 5,cm
